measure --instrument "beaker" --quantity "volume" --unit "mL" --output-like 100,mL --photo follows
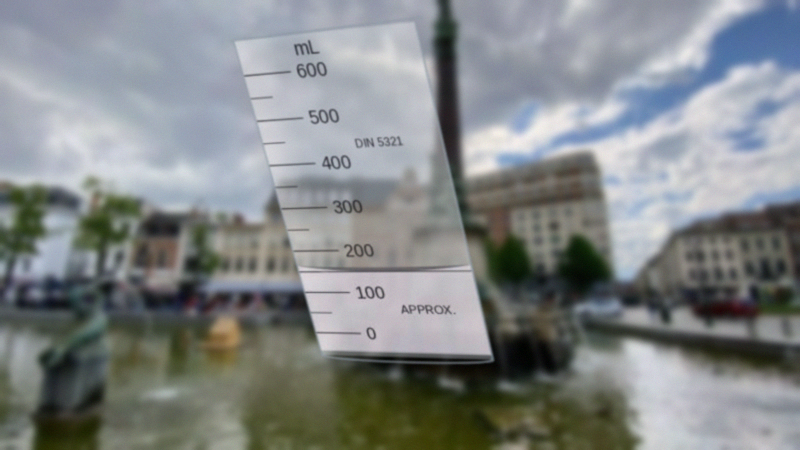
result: 150,mL
